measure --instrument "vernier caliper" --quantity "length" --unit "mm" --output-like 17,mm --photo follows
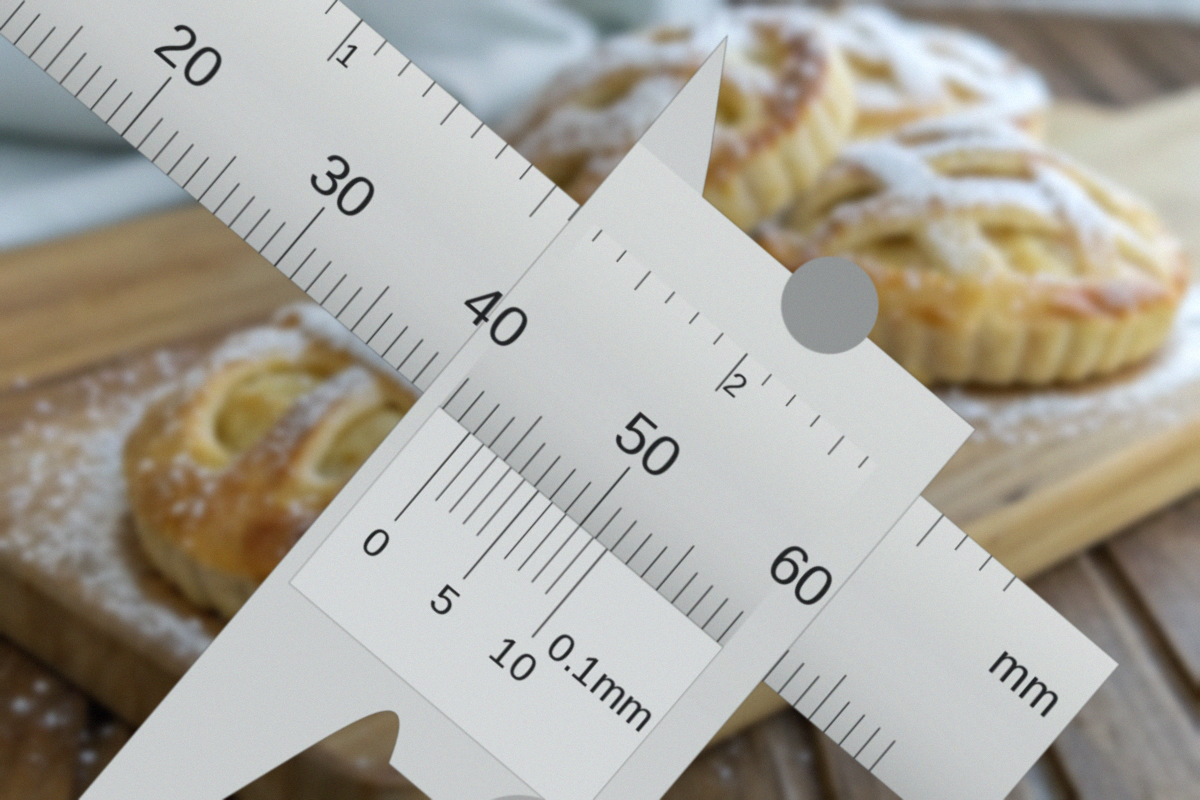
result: 42.8,mm
